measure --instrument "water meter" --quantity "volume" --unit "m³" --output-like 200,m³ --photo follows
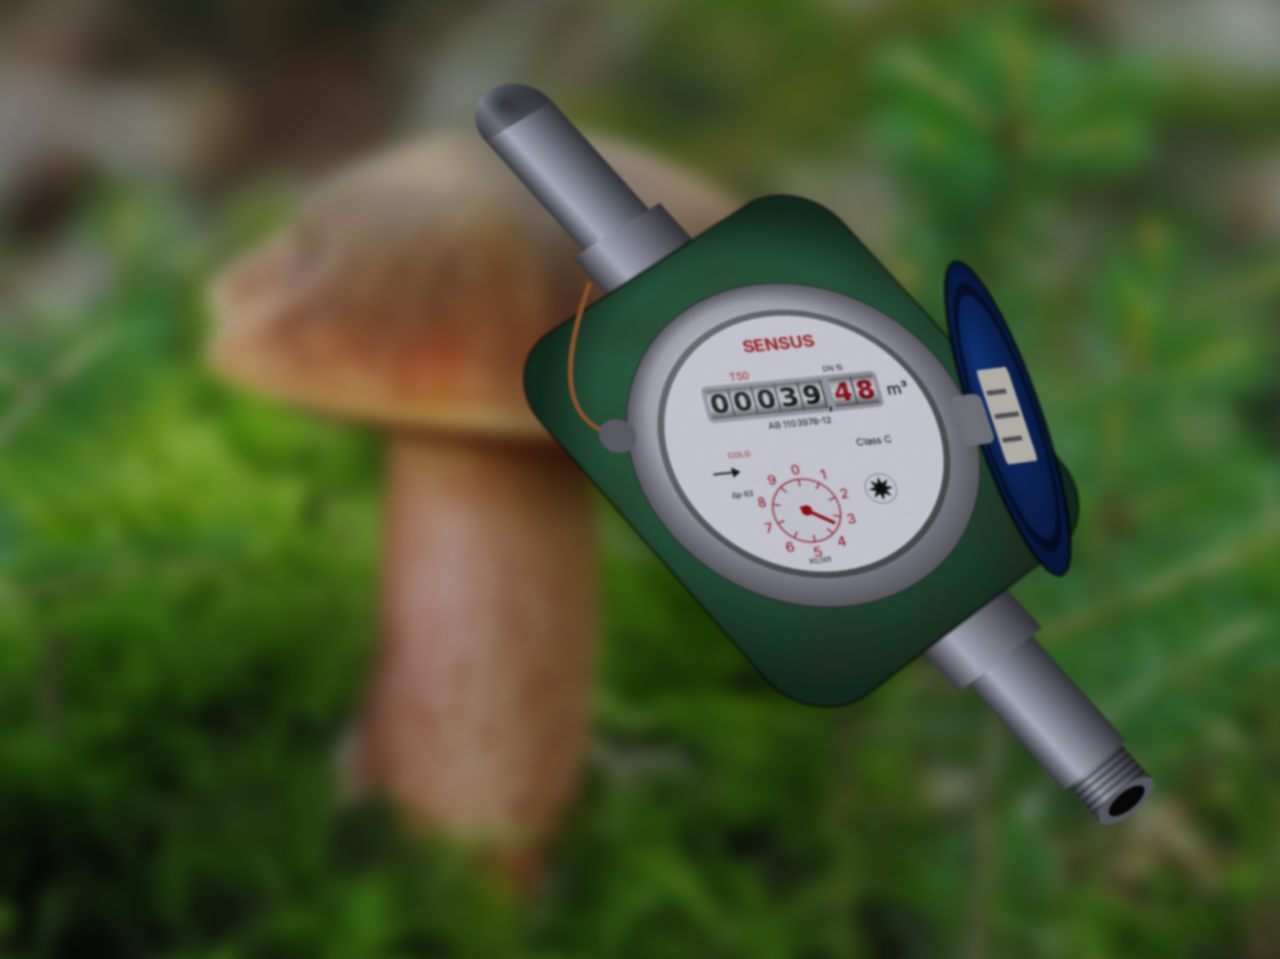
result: 39.483,m³
